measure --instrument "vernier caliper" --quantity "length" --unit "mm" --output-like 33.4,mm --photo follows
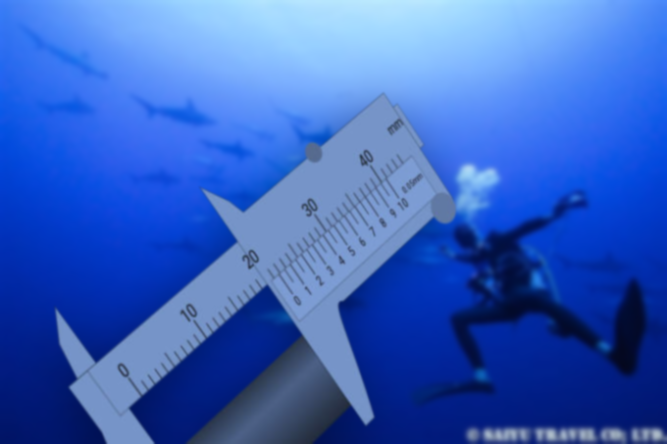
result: 21.8,mm
